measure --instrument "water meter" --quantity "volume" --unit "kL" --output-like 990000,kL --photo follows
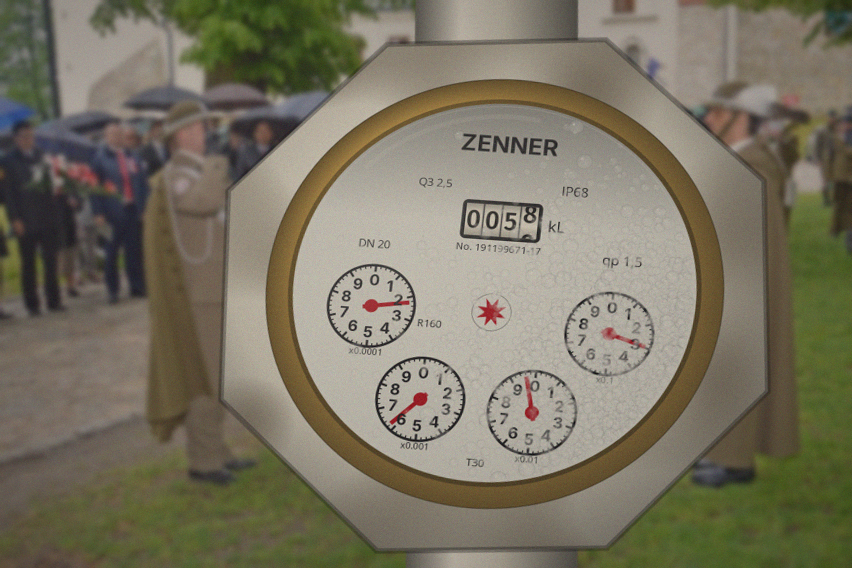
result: 58.2962,kL
